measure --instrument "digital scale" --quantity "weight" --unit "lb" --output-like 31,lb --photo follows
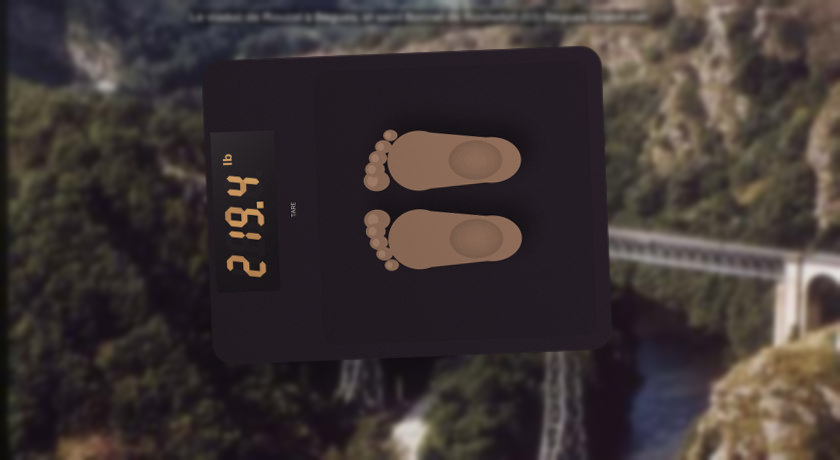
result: 219.4,lb
